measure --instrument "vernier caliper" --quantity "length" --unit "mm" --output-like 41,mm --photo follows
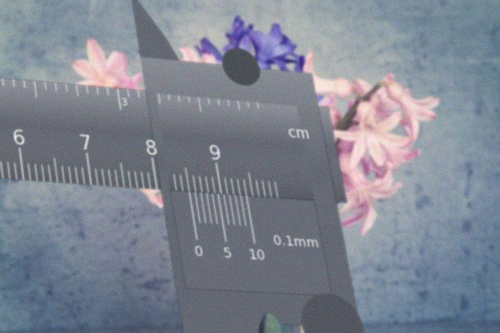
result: 85.0,mm
